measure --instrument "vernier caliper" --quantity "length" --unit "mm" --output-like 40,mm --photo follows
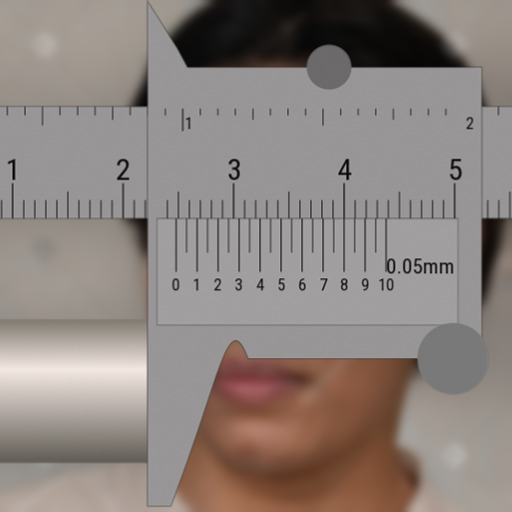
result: 24.8,mm
